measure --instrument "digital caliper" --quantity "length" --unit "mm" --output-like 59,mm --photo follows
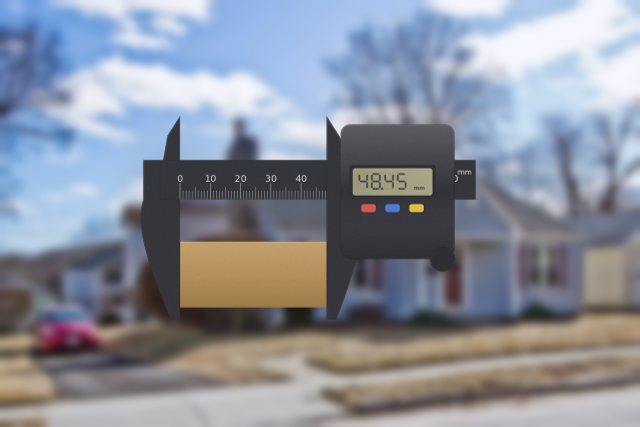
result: 48.45,mm
